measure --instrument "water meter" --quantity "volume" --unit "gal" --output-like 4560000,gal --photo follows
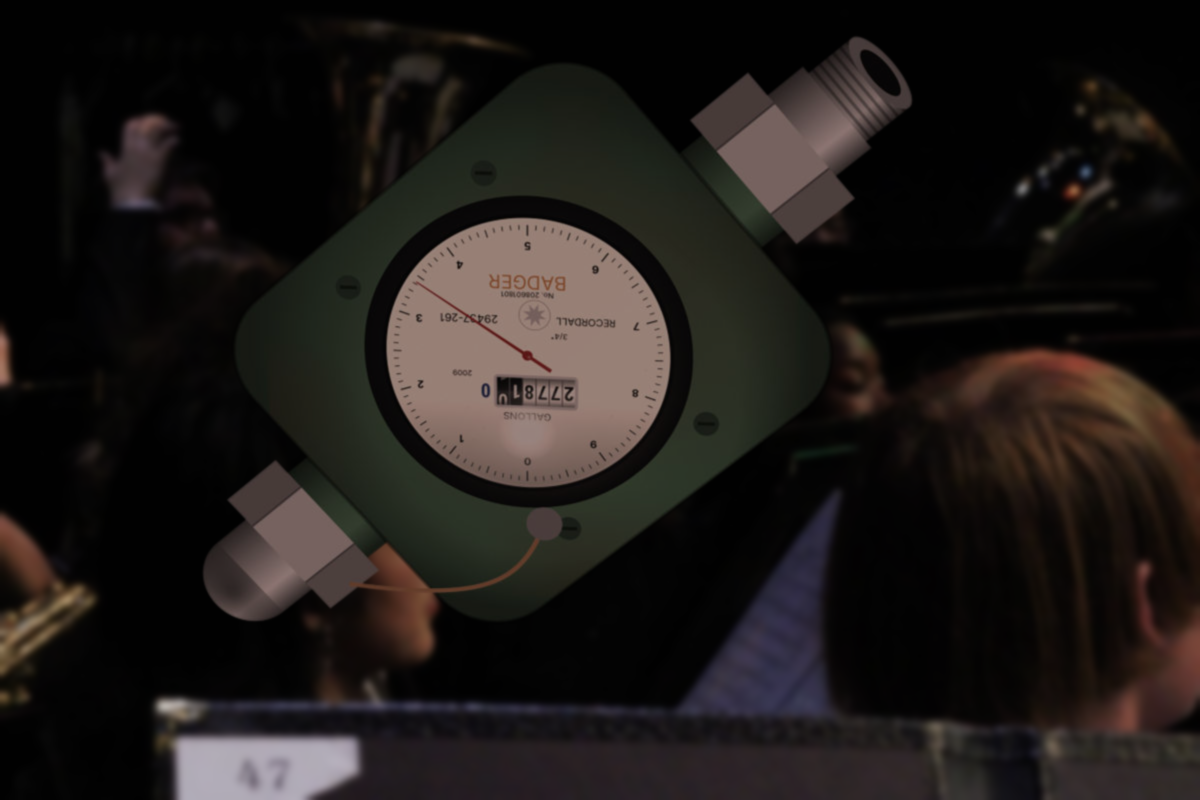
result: 2778103.4,gal
